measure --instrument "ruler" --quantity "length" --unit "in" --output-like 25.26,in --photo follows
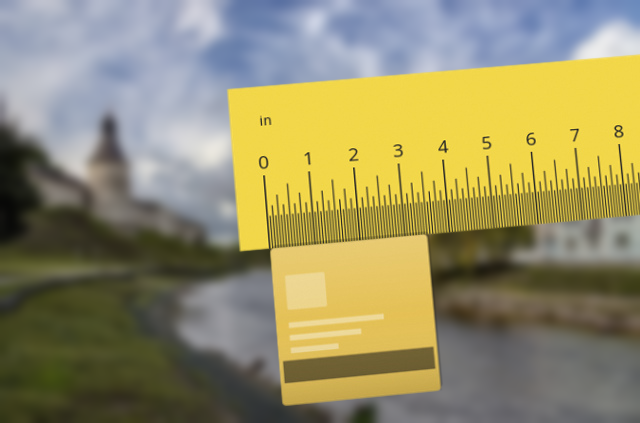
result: 3.5,in
